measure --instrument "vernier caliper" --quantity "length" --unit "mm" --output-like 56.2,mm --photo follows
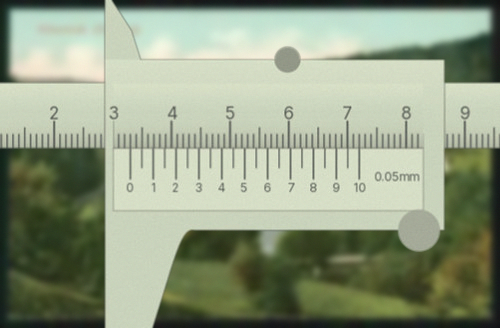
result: 33.0,mm
